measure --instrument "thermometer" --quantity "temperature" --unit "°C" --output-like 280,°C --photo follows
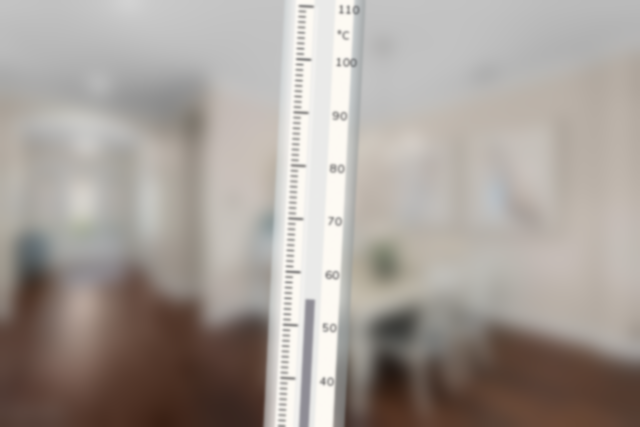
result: 55,°C
